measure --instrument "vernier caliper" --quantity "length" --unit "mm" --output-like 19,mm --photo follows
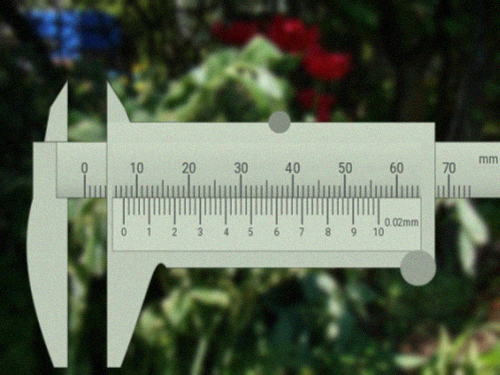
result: 7.5,mm
